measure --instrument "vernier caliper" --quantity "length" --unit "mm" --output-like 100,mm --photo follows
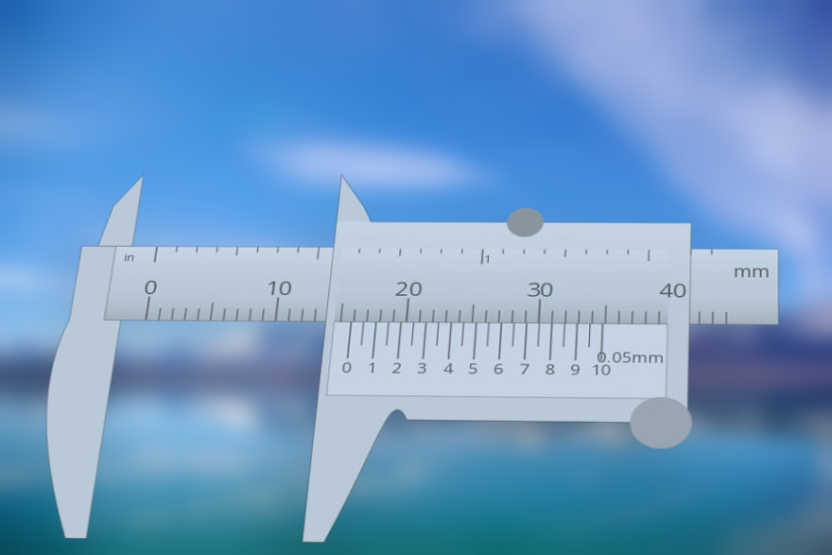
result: 15.8,mm
